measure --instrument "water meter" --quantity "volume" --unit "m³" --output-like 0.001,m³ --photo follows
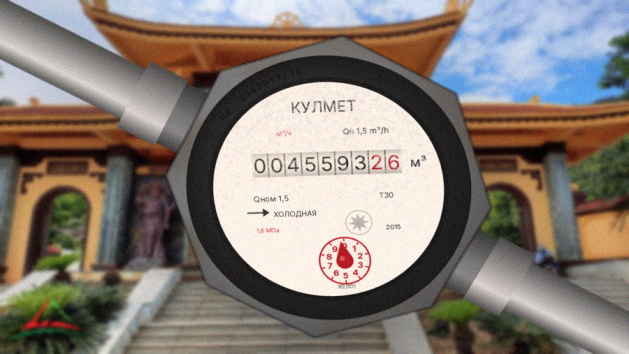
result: 45593.259,m³
